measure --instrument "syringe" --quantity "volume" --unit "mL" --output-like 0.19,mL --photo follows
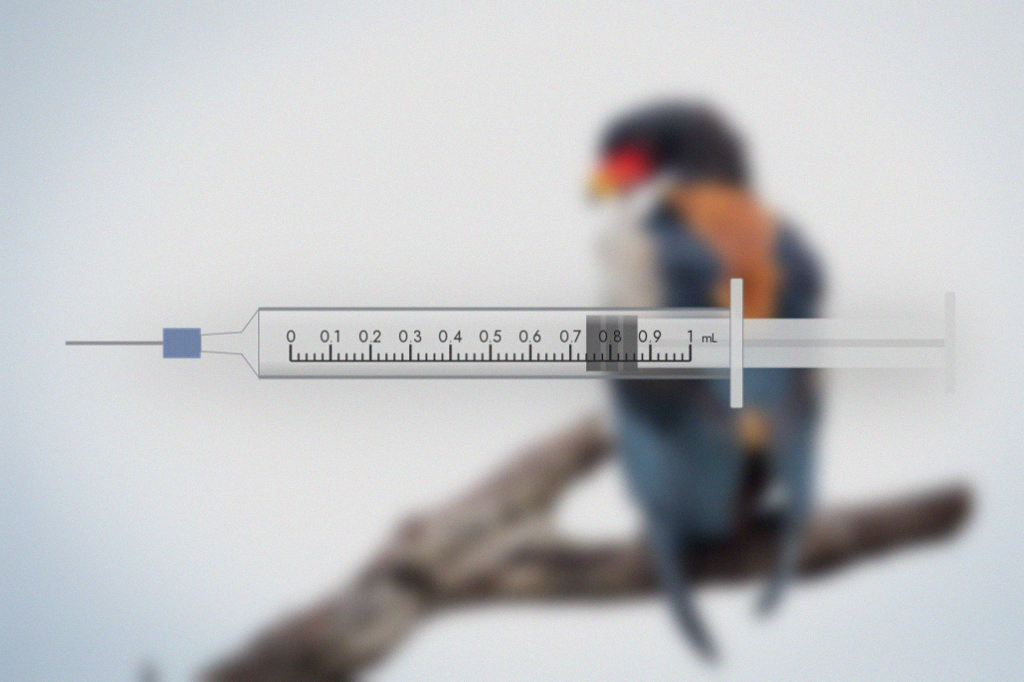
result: 0.74,mL
